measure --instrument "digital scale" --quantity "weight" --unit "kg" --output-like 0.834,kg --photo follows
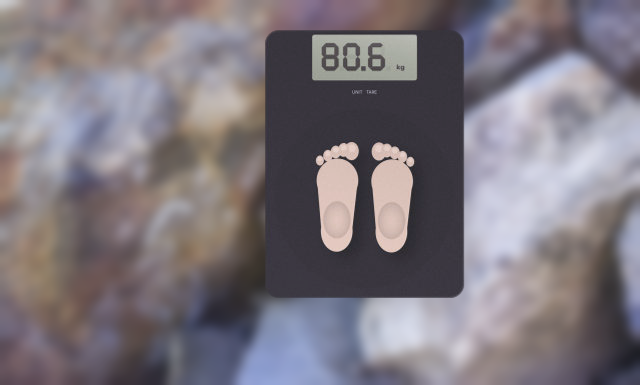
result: 80.6,kg
